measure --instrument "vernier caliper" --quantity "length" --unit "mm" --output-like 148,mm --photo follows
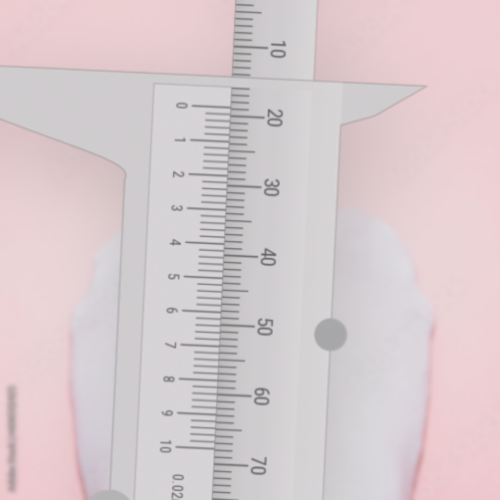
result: 18.8,mm
